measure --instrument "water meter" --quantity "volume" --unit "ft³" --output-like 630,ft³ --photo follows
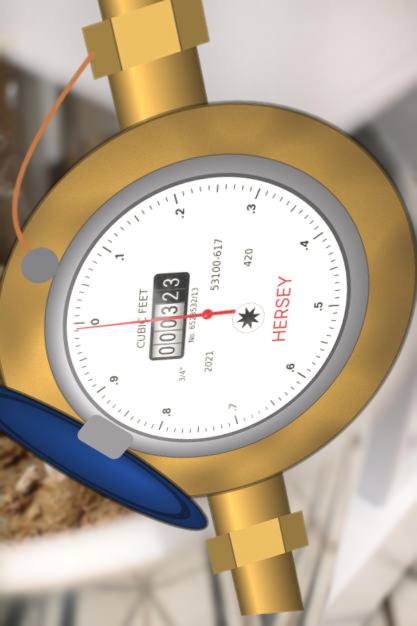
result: 322.99,ft³
